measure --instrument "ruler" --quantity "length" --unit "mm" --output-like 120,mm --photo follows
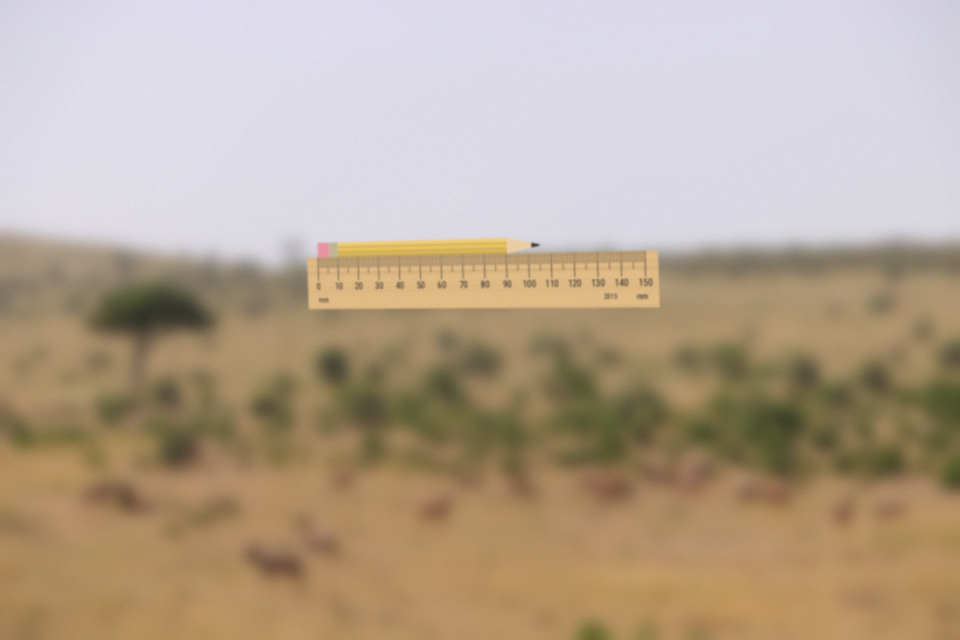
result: 105,mm
